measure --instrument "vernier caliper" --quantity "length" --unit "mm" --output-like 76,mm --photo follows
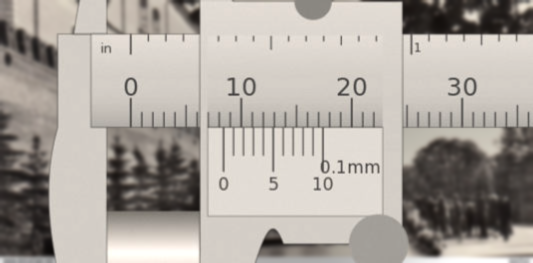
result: 8.4,mm
